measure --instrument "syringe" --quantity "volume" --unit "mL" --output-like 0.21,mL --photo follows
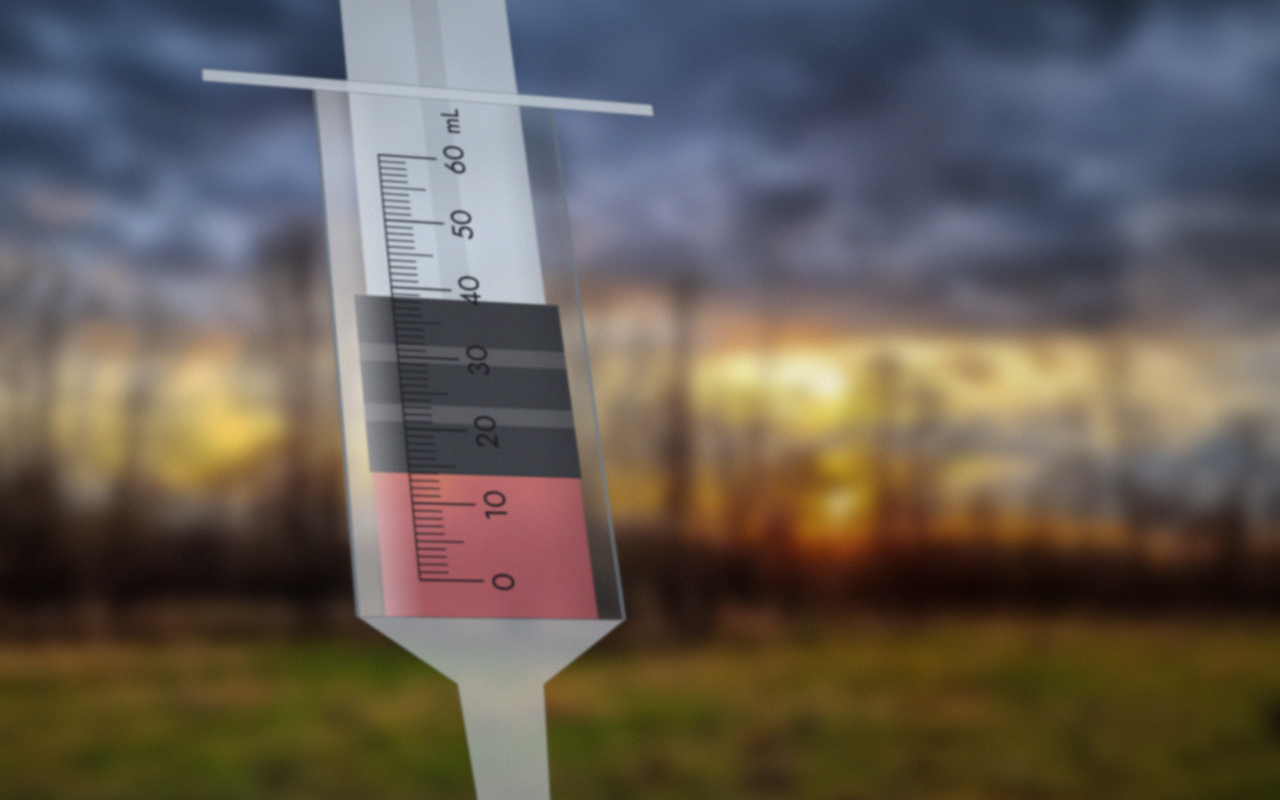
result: 14,mL
